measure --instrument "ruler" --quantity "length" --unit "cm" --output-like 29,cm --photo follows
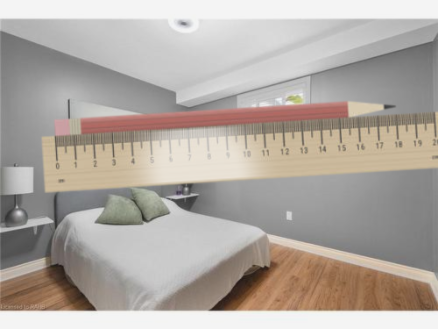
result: 18,cm
